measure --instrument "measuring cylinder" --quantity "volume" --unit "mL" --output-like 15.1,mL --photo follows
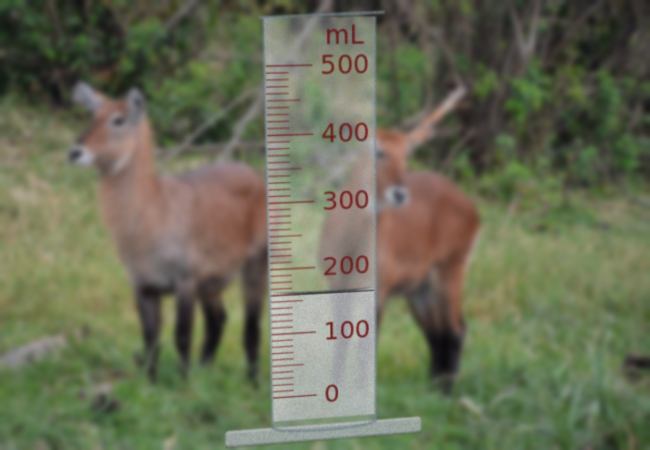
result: 160,mL
